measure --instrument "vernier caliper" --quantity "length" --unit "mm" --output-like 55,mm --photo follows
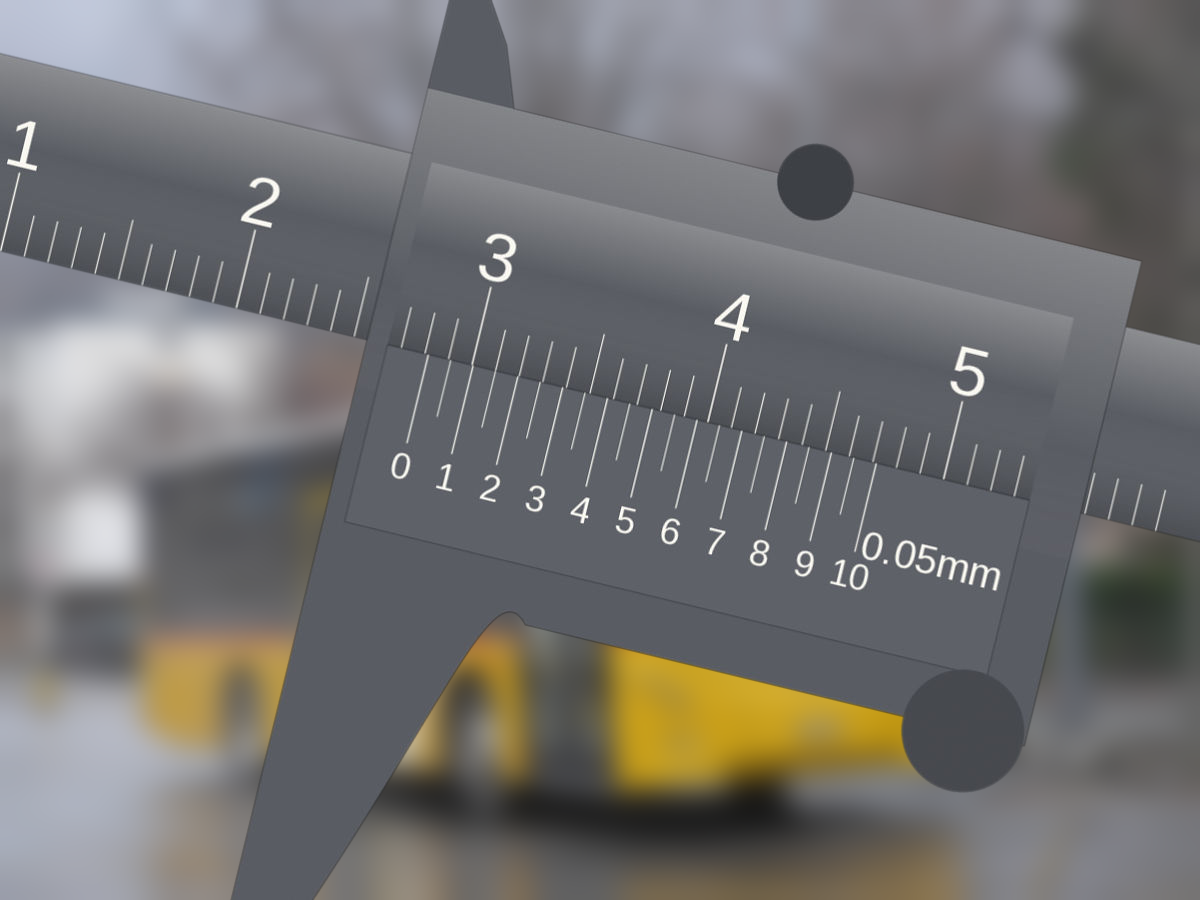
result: 28.15,mm
